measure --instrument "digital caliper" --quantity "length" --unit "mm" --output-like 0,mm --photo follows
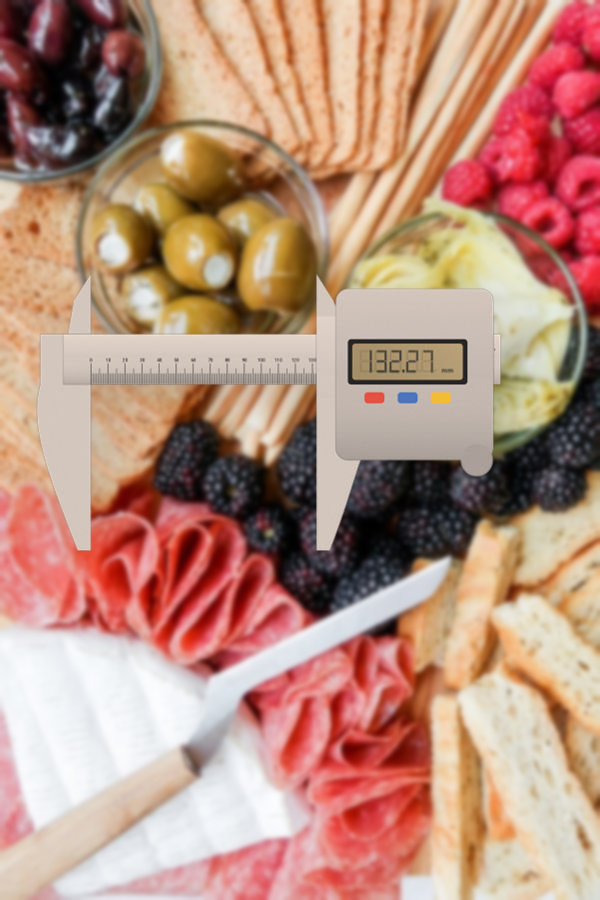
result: 132.27,mm
